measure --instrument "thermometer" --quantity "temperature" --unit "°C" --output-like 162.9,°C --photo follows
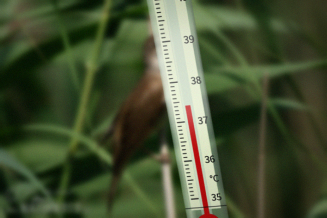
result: 37.4,°C
